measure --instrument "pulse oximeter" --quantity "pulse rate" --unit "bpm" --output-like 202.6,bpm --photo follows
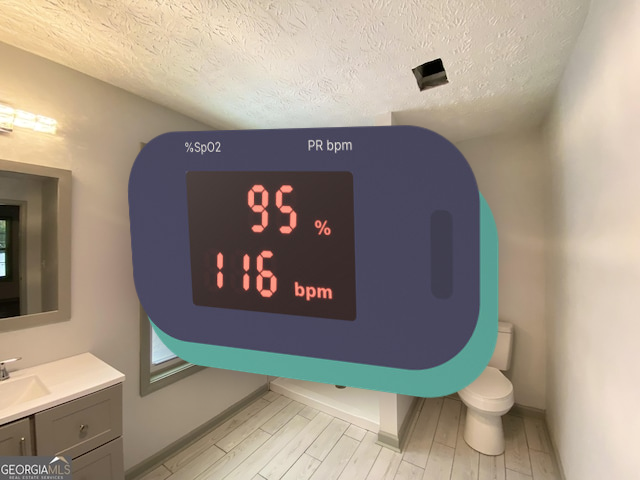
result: 116,bpm
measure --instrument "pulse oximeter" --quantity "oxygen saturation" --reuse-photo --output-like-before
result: 95,%
